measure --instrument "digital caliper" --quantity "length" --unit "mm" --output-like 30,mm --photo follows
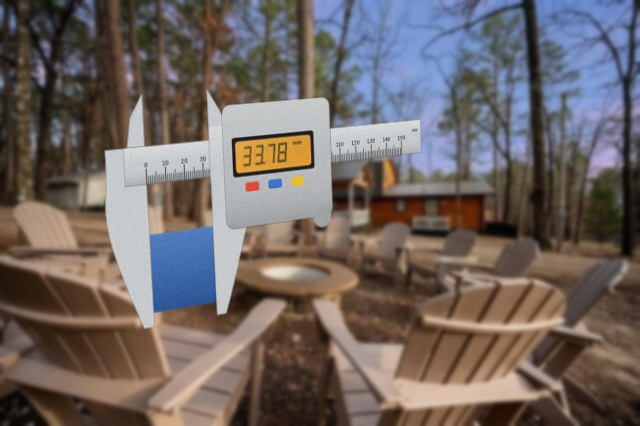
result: 33.78,mm
